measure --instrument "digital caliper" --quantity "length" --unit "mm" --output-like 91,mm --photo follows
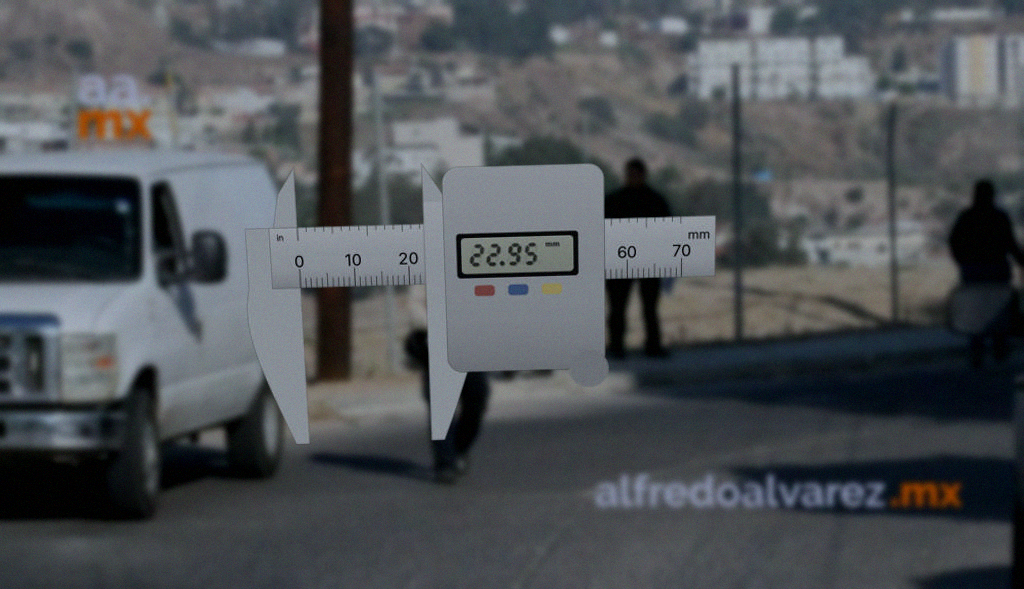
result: 22.95,mm
